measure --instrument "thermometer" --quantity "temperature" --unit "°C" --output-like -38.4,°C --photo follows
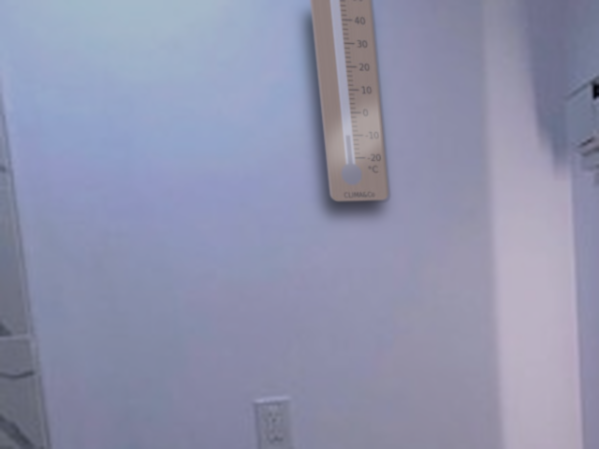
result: -10,°C
